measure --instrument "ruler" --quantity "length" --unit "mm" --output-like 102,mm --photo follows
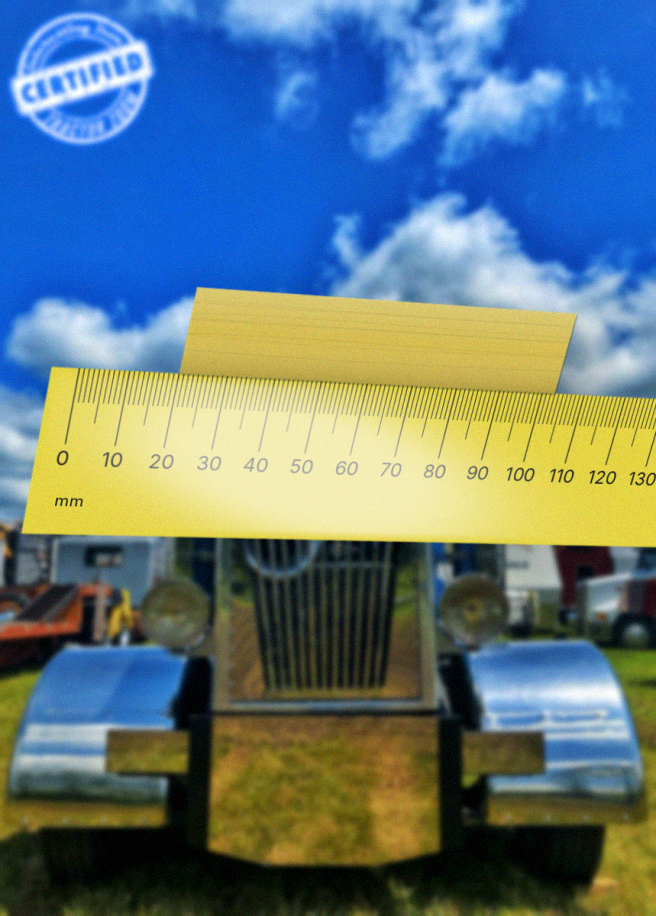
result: 83,mm
